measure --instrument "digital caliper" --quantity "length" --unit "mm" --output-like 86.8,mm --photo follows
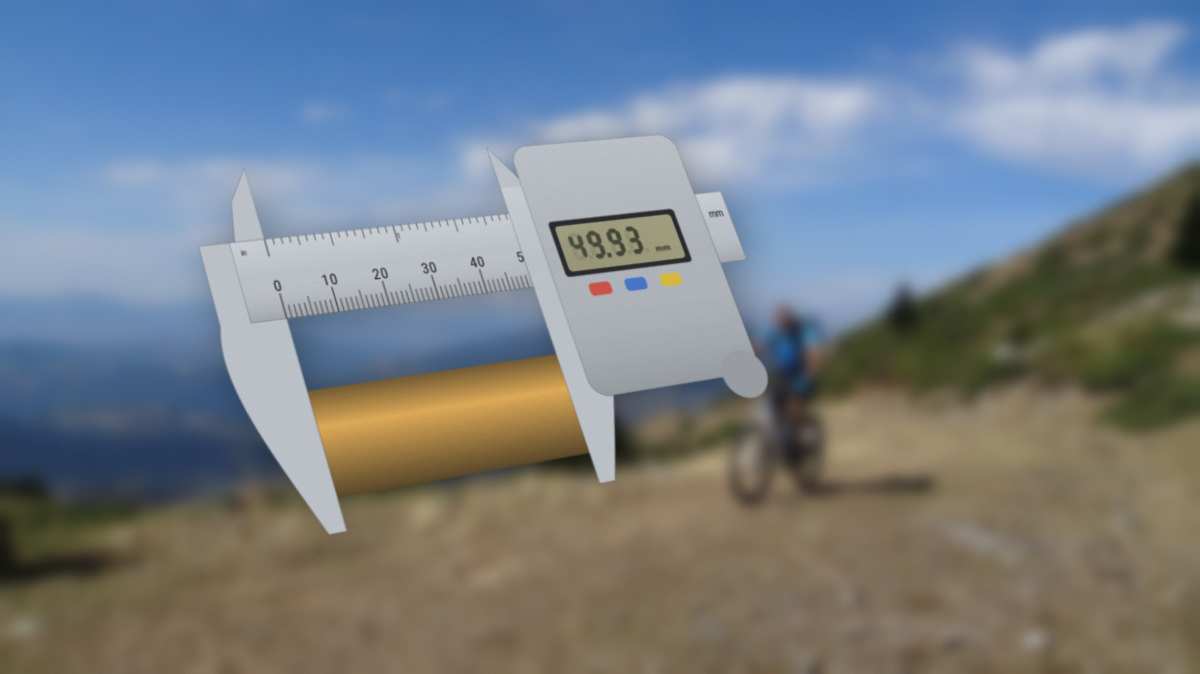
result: 49.93,mm
